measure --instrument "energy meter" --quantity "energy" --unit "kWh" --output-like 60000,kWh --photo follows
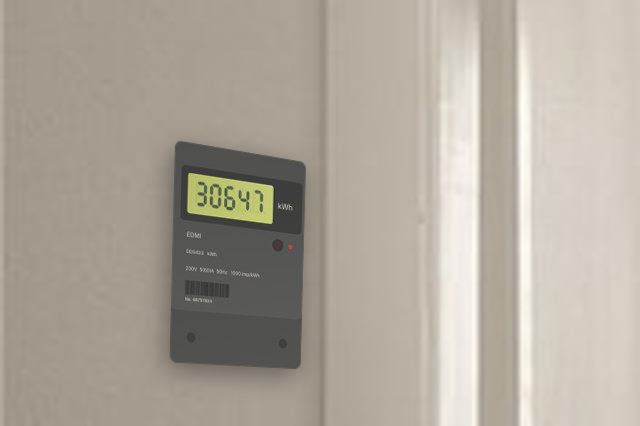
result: 30647,kWh
